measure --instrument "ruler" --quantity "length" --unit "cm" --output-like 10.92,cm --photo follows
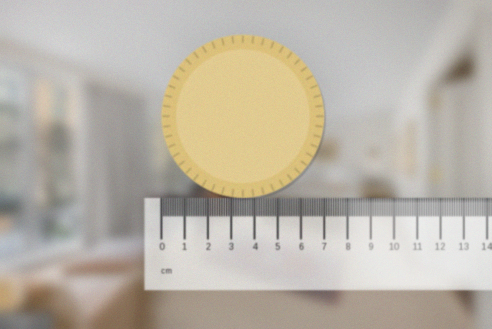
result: 7,cm
